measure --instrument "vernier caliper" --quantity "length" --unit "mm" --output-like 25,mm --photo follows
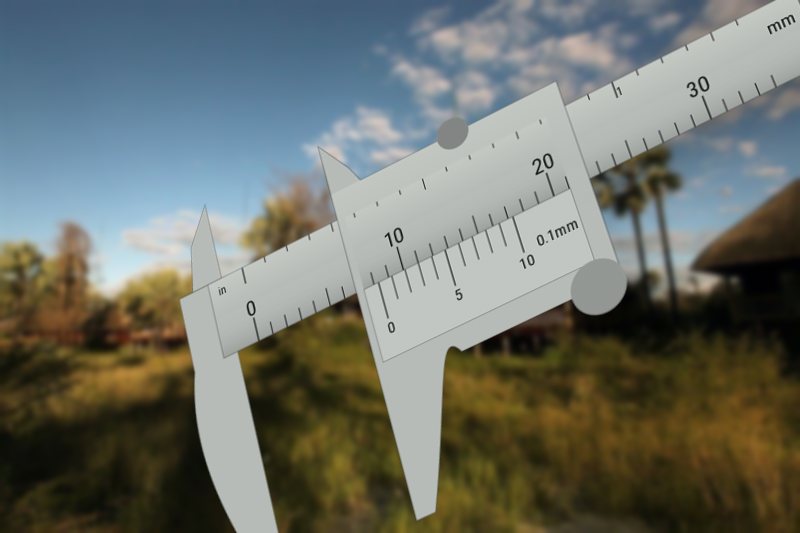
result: 8.3,mm
